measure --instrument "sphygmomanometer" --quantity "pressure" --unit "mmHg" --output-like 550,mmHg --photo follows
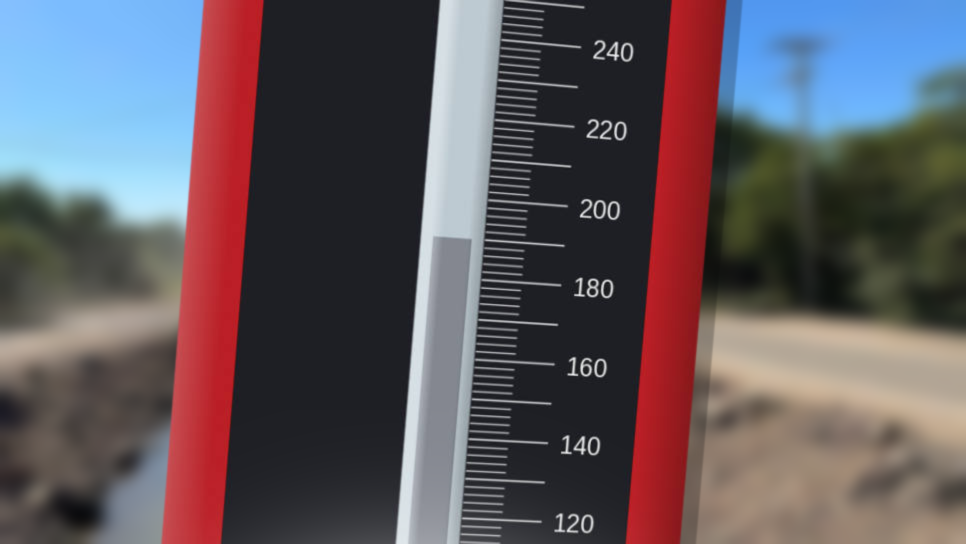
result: 190,mmHg
